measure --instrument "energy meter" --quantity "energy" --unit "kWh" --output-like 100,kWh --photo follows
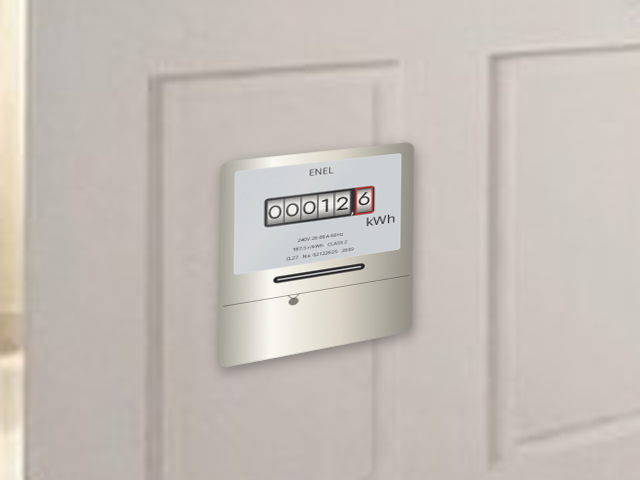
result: 12.6,kWh
